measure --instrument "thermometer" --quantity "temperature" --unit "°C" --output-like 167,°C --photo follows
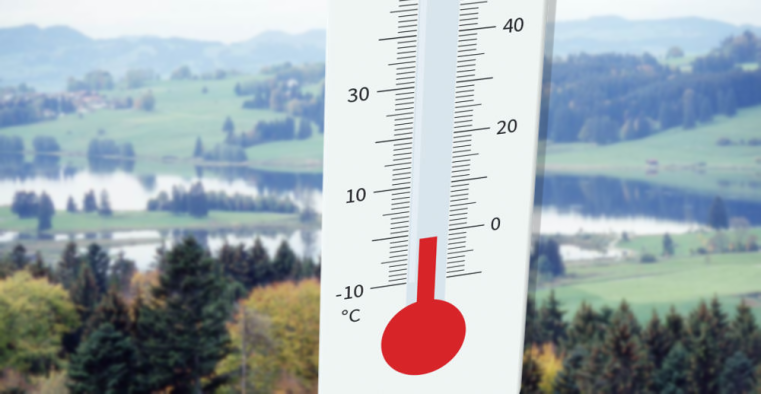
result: -1,°C
